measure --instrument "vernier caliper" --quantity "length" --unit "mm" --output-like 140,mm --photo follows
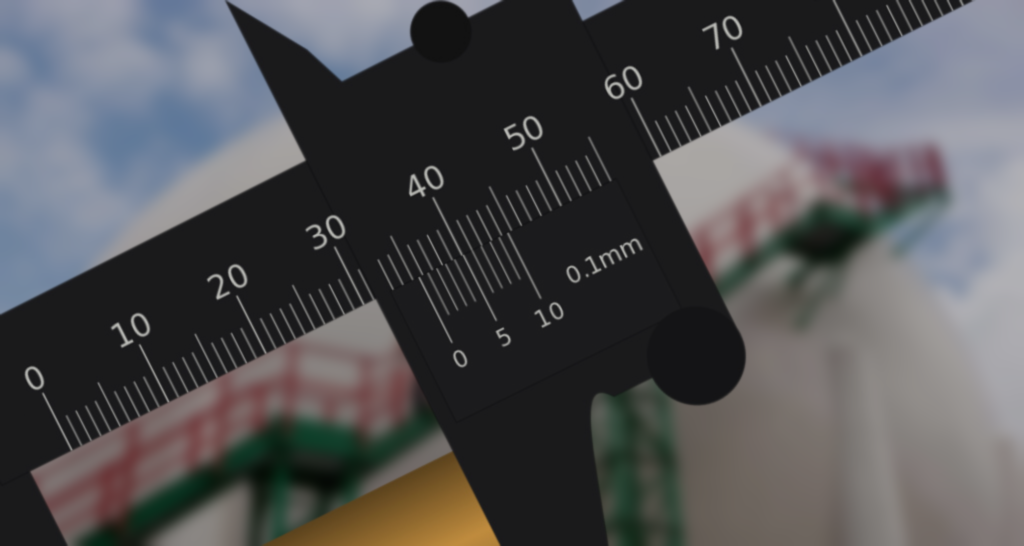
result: 35.6,mm
